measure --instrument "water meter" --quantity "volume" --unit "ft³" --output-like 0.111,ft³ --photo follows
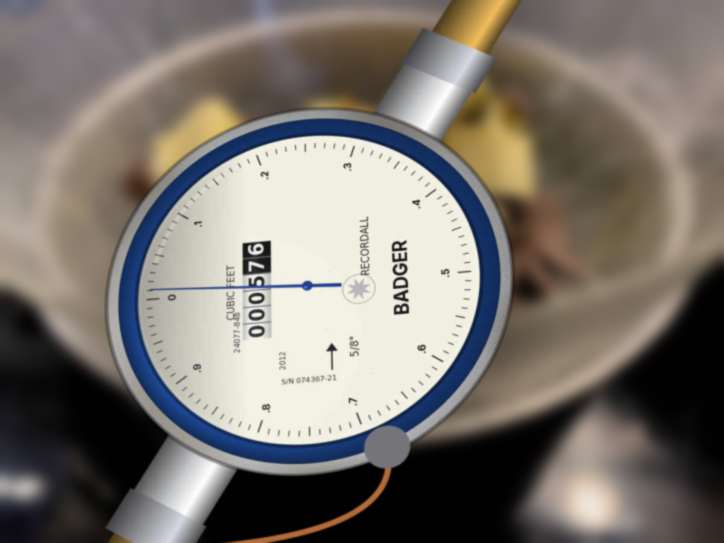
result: 576.01,ft³
